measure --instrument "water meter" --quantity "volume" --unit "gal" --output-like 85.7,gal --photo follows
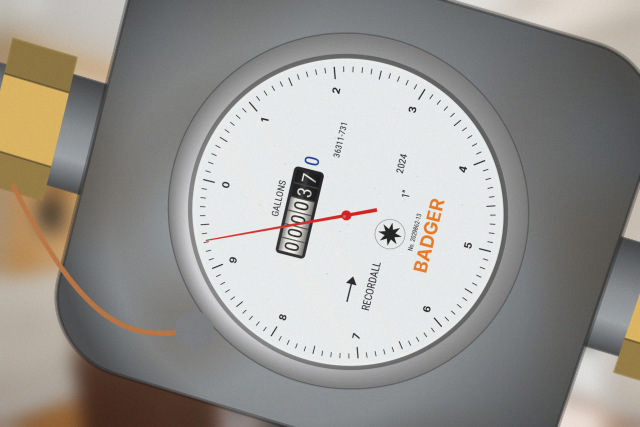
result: 369.3,gal
